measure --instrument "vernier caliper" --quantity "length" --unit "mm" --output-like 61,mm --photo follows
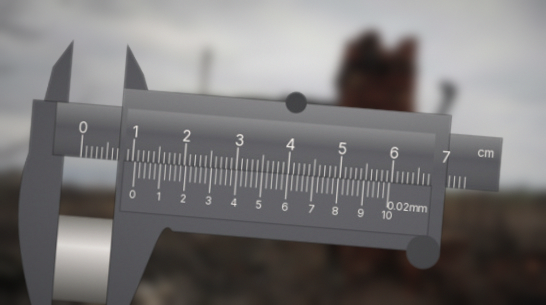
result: 10.5,mm
